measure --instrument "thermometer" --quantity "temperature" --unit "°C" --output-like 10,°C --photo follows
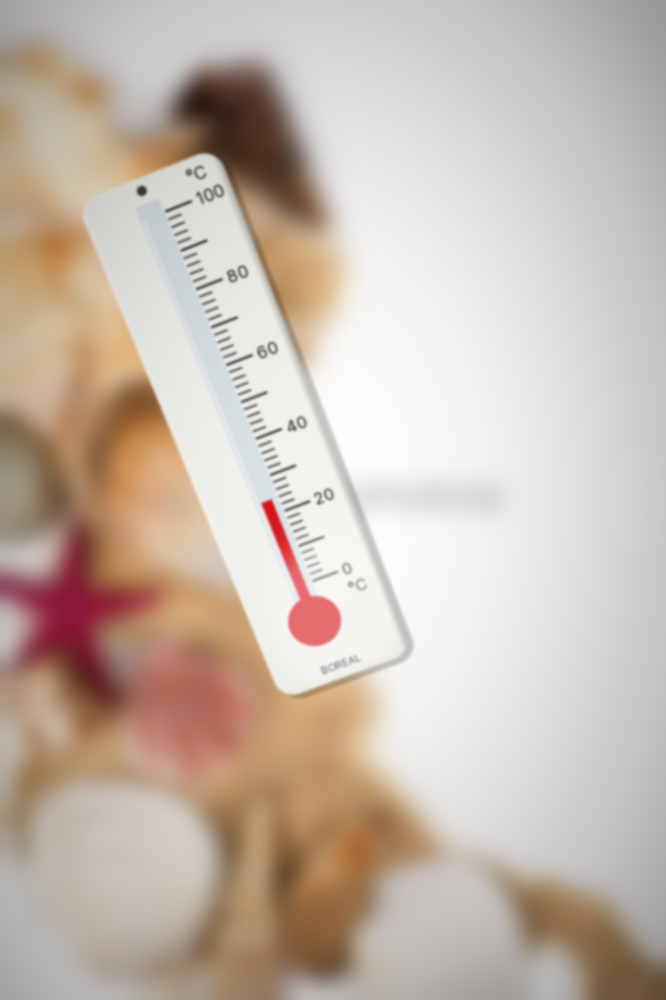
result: 24,°C
